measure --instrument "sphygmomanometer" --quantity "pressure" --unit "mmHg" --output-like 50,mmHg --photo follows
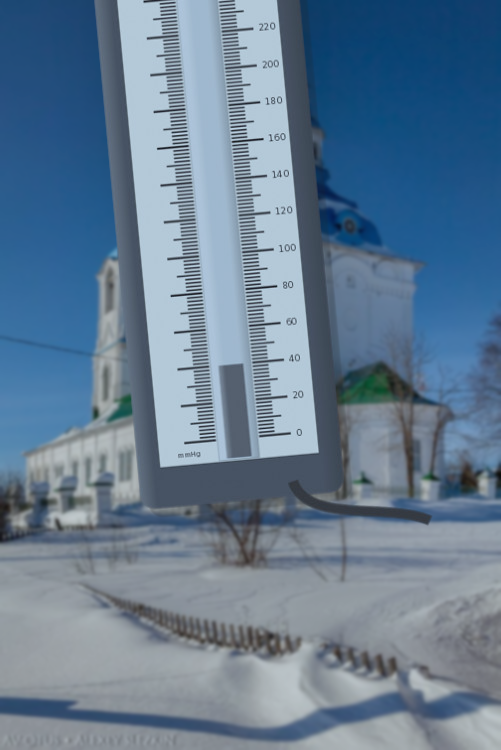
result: 40,mmHg
